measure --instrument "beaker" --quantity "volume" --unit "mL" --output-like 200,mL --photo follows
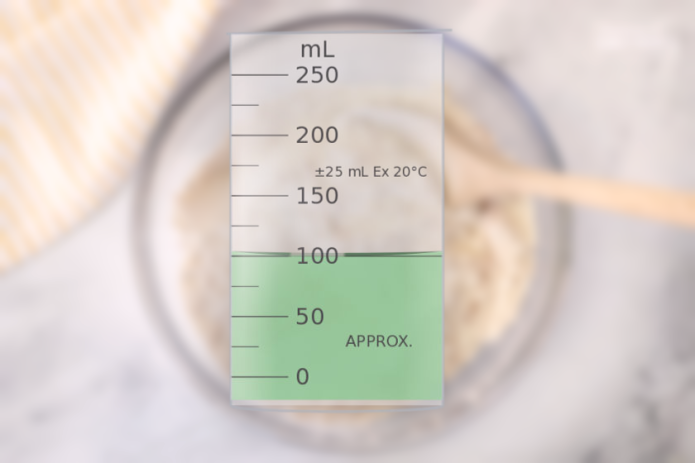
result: 100,mL
